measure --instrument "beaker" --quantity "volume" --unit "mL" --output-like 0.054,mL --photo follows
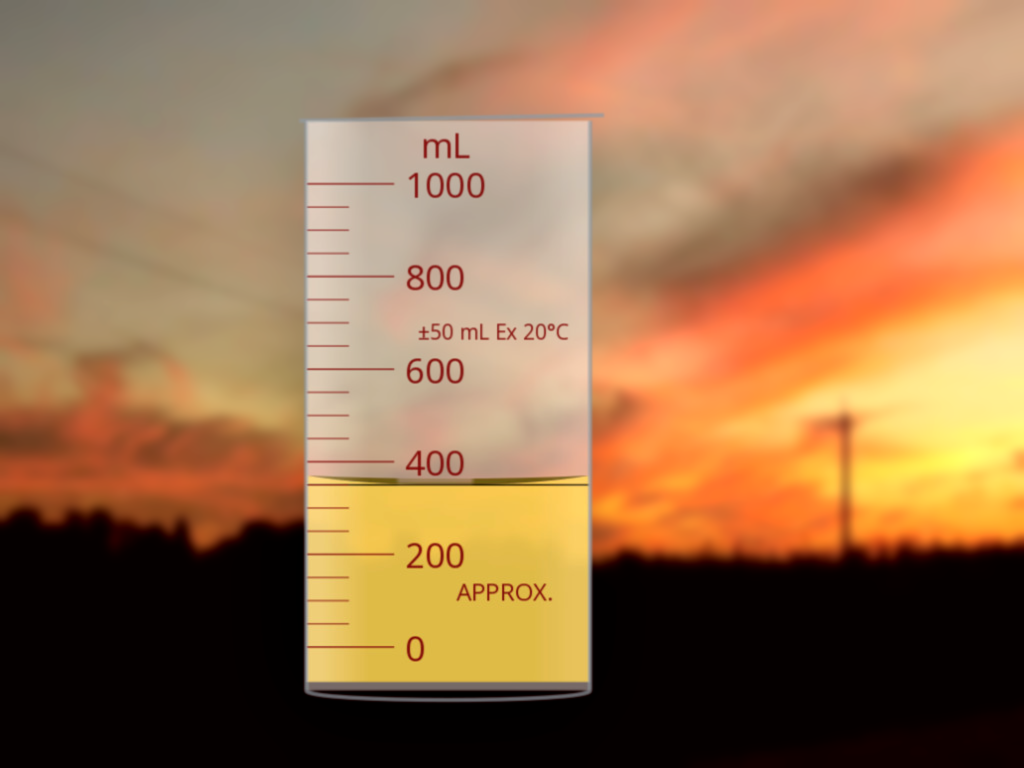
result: 350,mL
